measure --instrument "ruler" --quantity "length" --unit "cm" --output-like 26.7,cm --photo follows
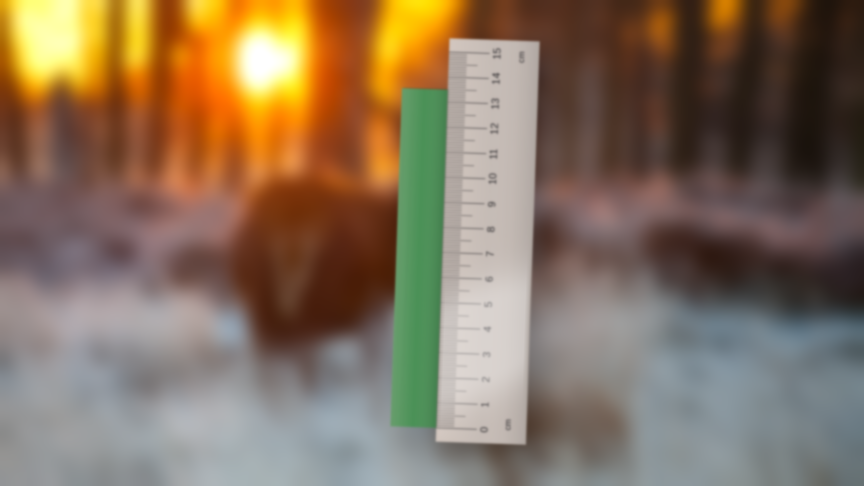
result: 13.5,cm
